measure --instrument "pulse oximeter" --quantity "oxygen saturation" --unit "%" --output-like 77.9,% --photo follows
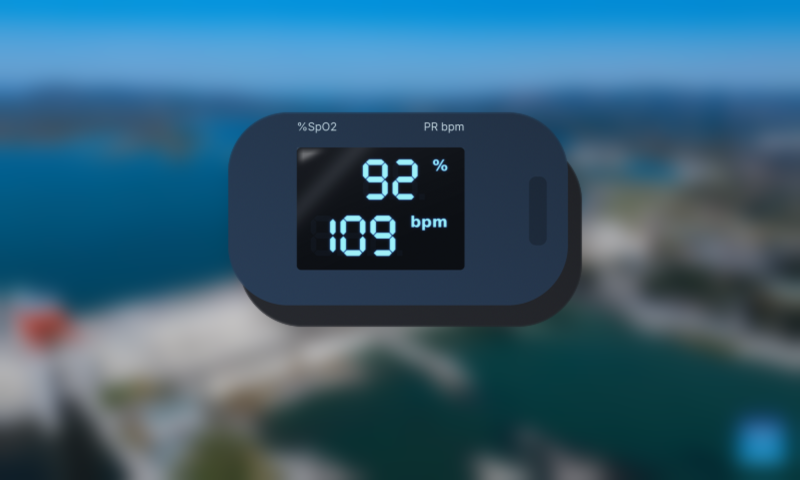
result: 92,%
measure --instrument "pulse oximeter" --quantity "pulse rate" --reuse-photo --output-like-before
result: 109,bpm
